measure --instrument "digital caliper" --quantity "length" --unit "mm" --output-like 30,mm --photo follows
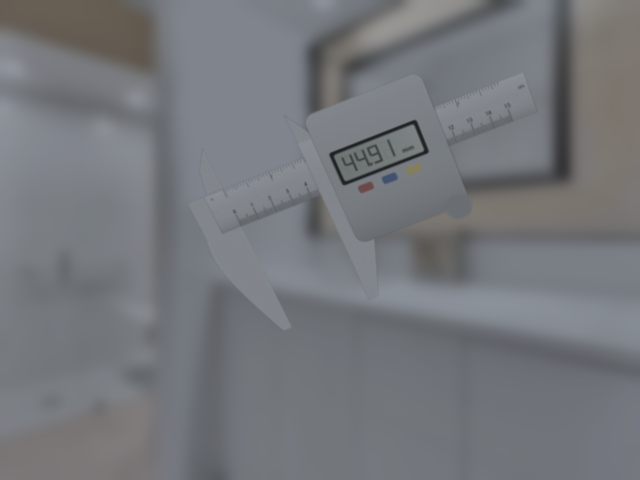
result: 44.91,mm
